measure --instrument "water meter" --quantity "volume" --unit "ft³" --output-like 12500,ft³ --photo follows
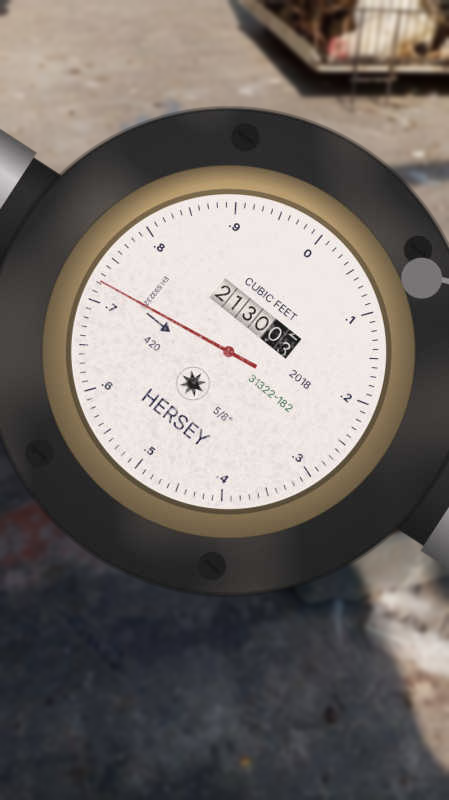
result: 213002.72,ft³
